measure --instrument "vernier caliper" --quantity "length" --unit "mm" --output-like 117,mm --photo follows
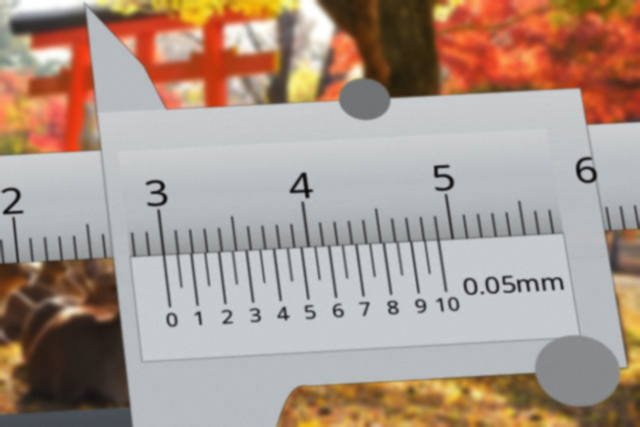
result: 30.0,mm
